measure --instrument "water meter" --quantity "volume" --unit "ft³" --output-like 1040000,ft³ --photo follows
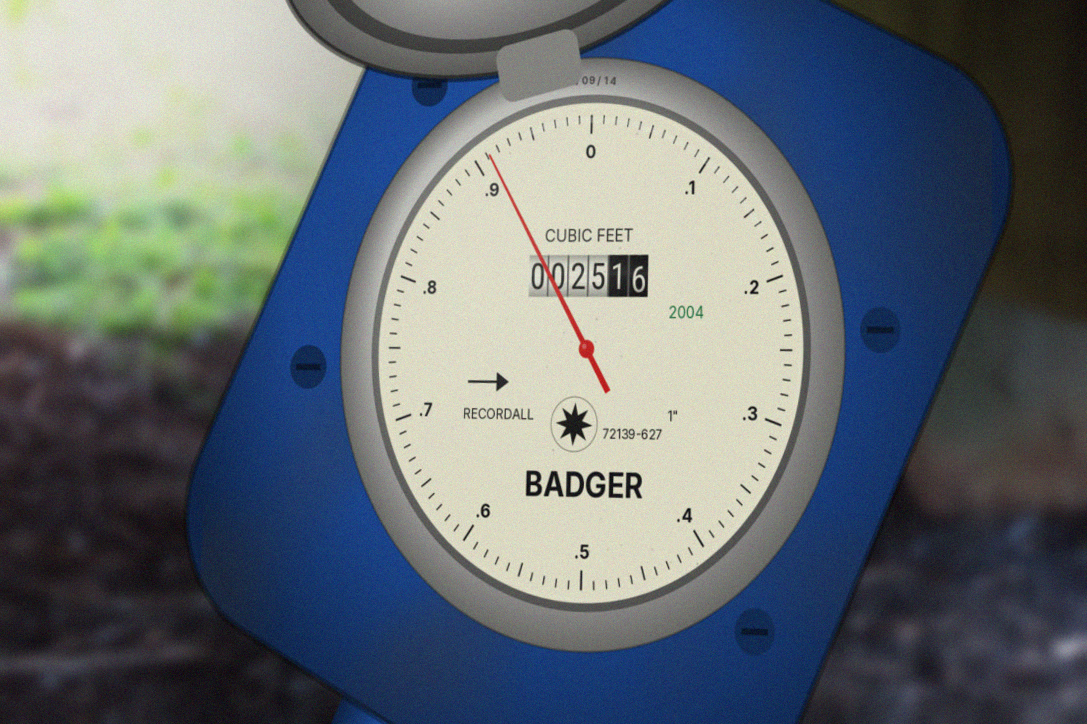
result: 2515.91,ft³
